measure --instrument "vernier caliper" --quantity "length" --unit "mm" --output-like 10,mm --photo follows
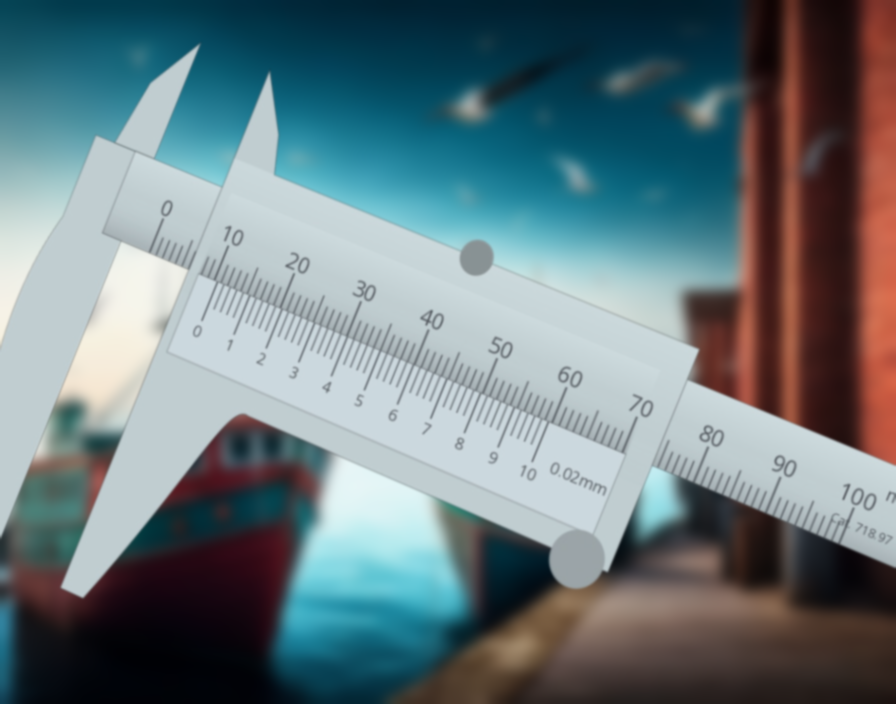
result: 10.5,mm
